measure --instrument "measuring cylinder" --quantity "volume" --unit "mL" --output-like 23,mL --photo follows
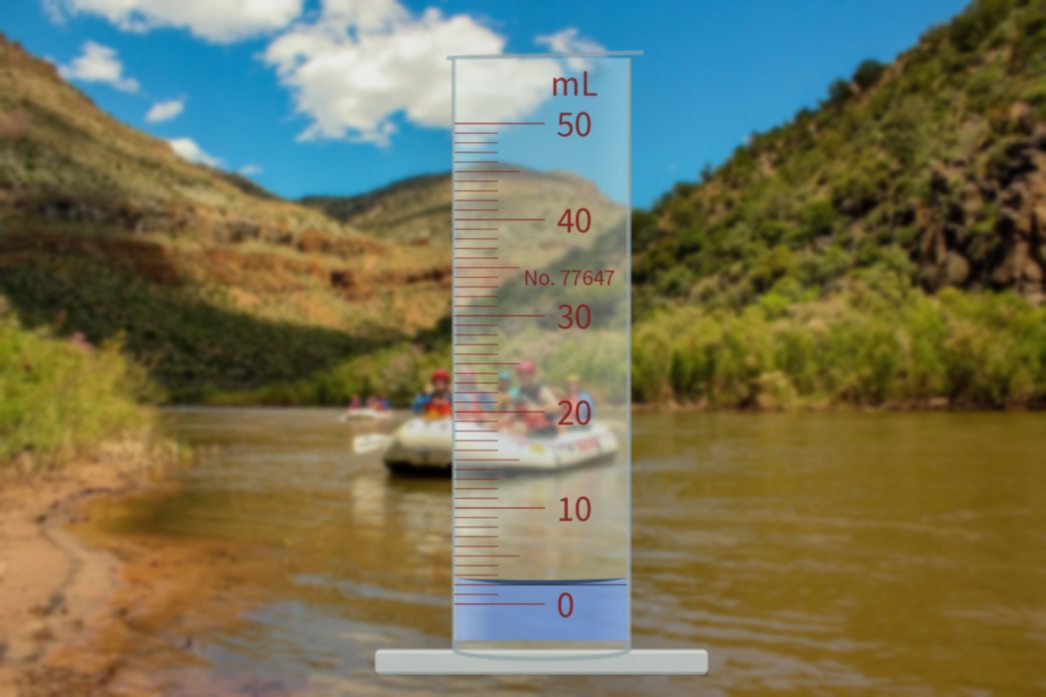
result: 2,mL
